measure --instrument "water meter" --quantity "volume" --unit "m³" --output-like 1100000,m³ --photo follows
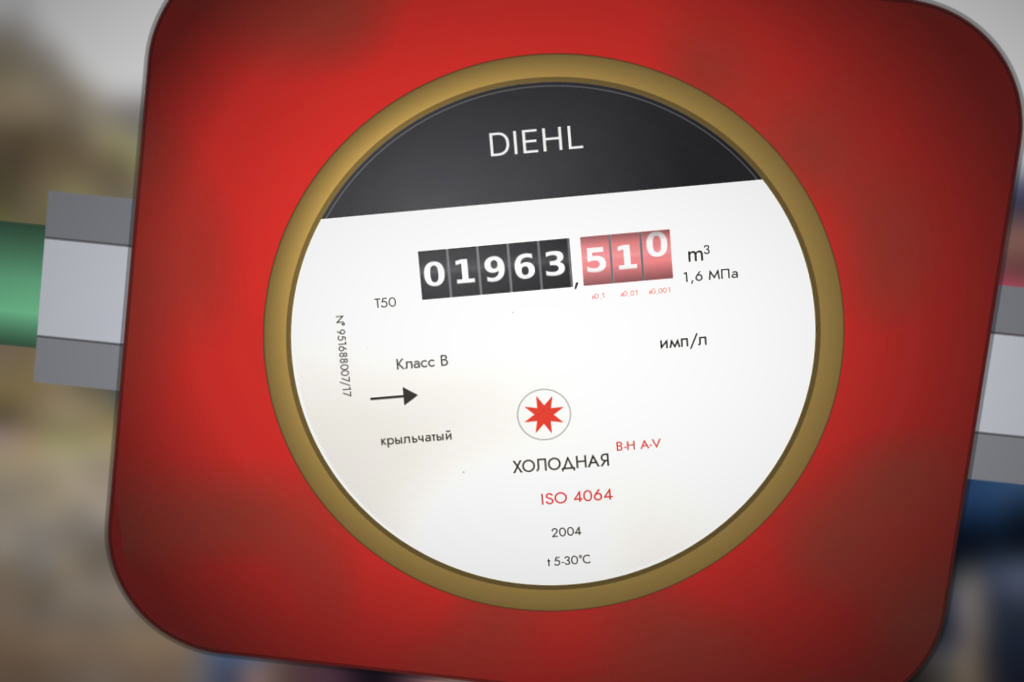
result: 1963.510,m³
